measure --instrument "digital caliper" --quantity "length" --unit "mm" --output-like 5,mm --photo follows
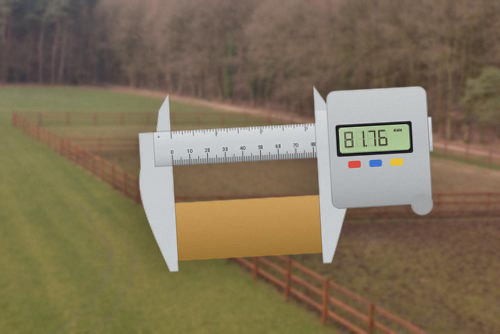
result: 81.76,mm
